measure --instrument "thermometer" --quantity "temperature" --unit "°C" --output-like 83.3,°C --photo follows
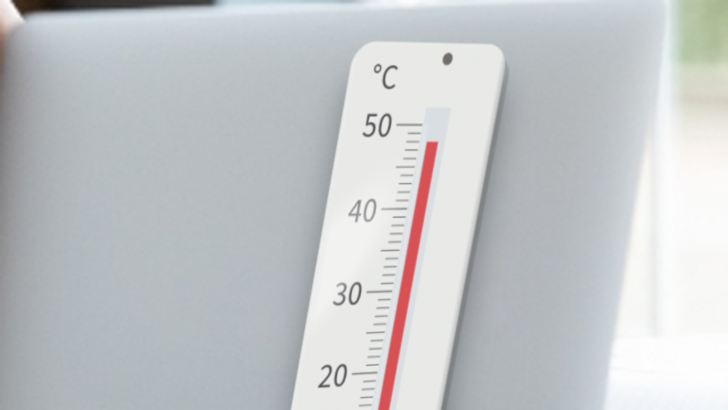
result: 48,°C
